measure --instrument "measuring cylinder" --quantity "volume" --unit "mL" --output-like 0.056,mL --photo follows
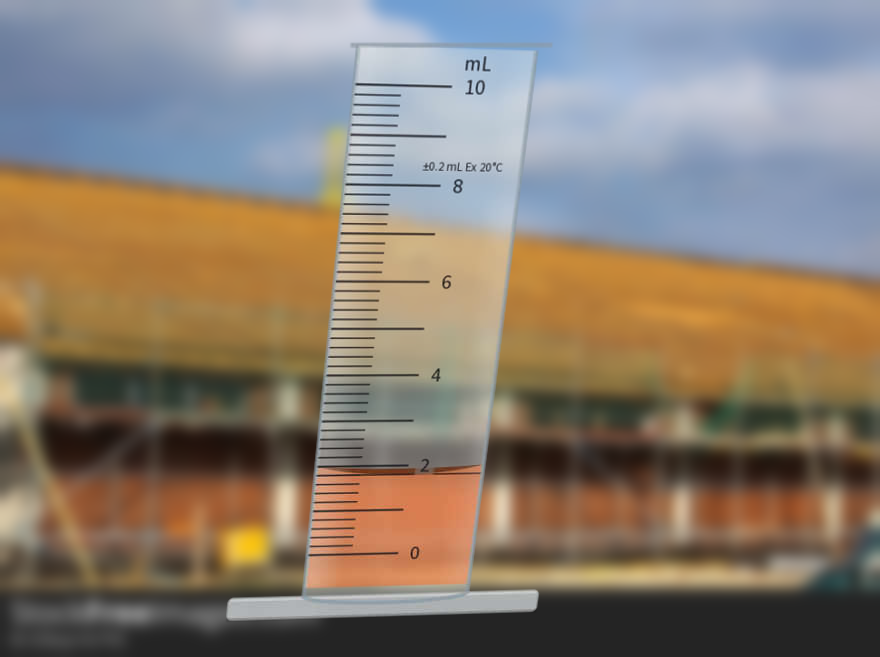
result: 1.8,mL
